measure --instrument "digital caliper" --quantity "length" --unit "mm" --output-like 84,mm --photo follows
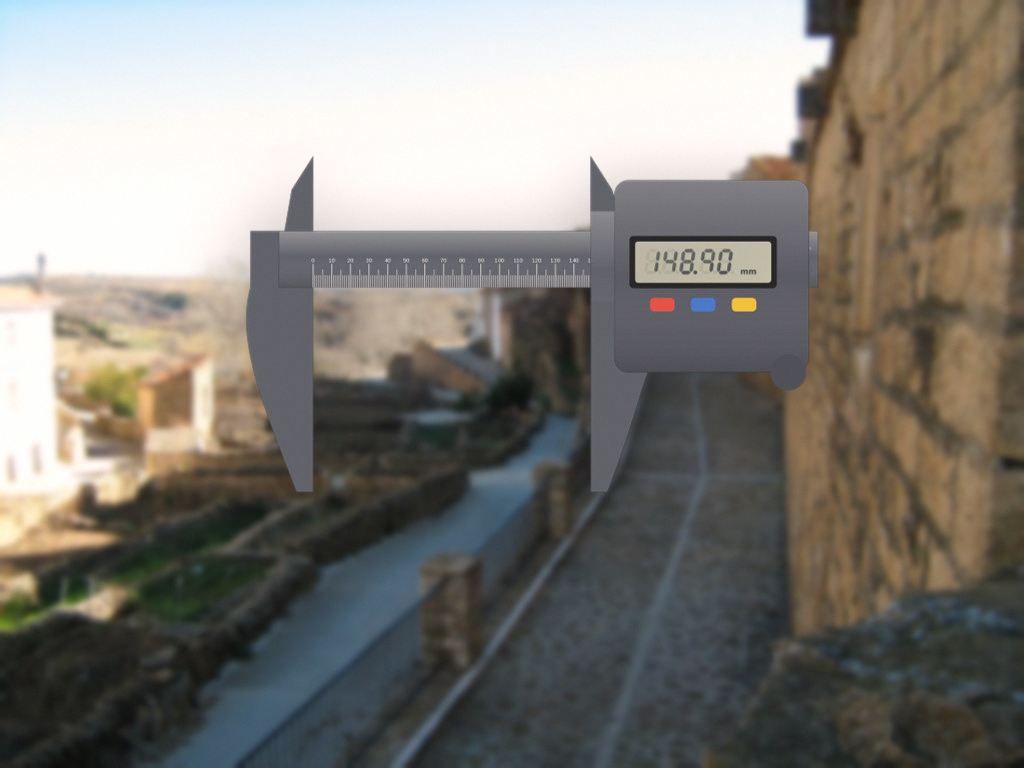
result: 148.90,mm
